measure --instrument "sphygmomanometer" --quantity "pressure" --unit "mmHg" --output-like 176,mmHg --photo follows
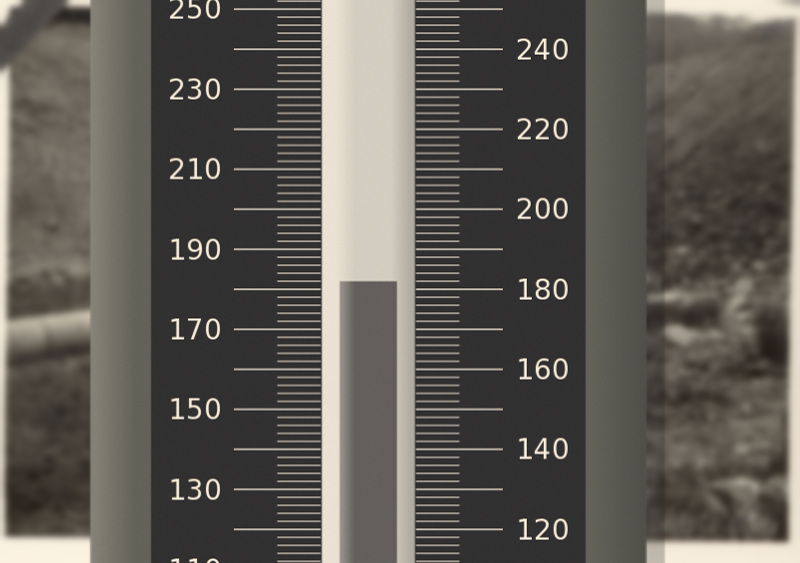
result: 182,mmHg
